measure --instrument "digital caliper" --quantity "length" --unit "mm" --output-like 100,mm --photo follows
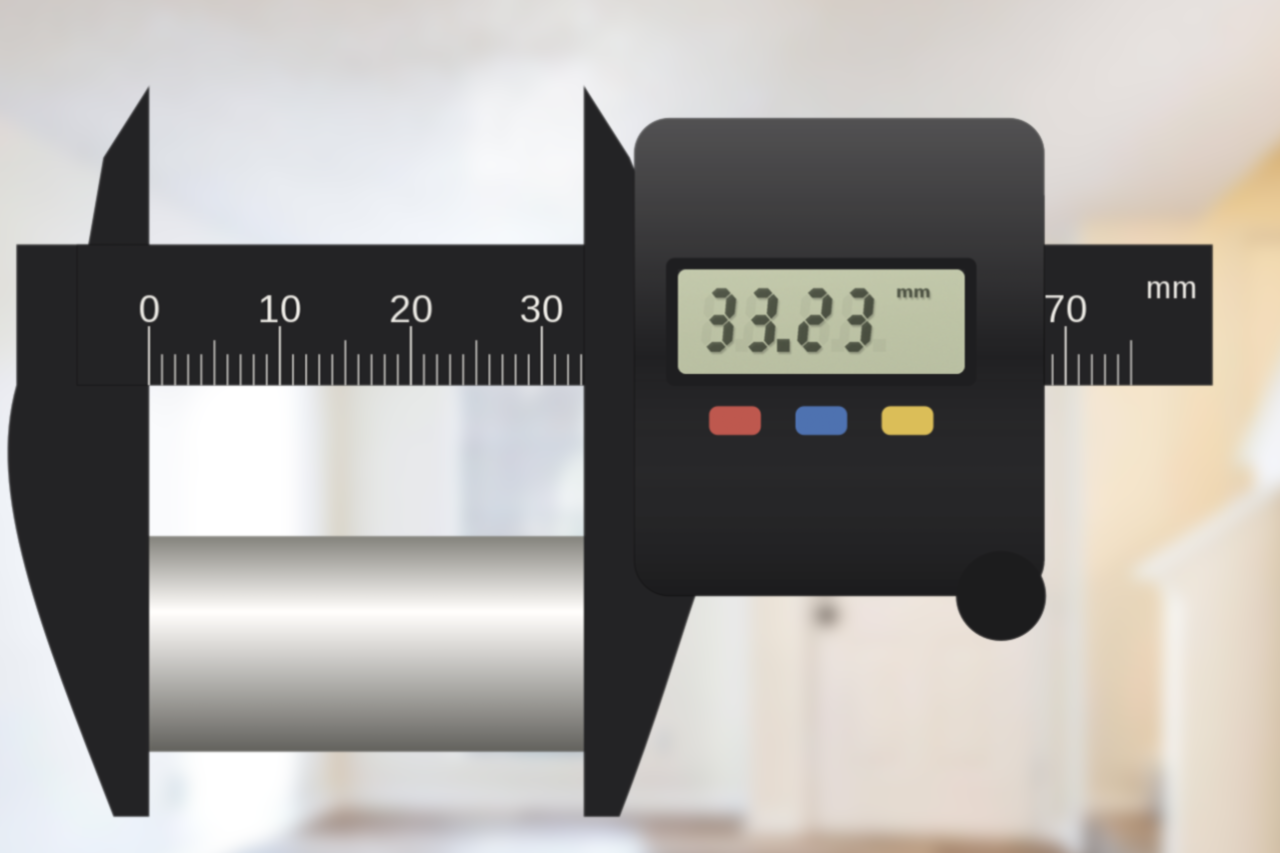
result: 33.23,mm
